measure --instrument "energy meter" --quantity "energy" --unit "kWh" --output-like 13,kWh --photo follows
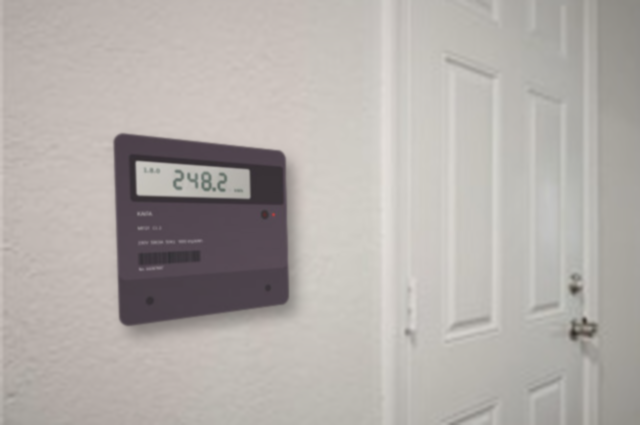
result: 248.2,kWh
